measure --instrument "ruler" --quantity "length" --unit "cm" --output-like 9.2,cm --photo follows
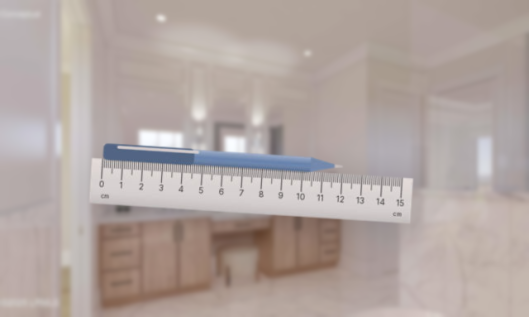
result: 12,cm
